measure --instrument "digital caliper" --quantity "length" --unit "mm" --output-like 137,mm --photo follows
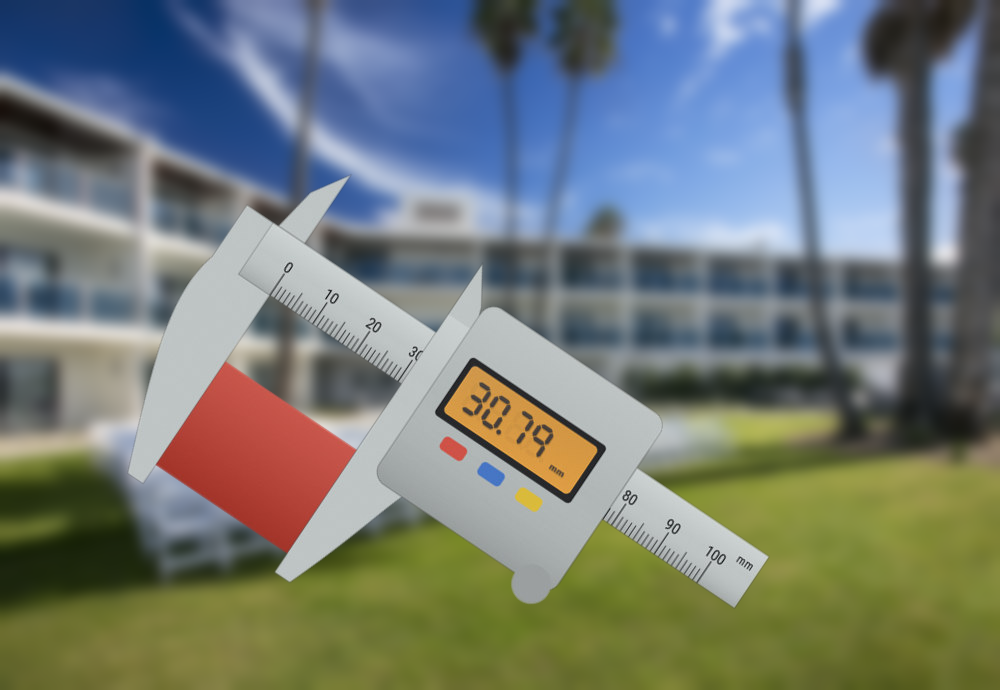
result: 30.79,mm
